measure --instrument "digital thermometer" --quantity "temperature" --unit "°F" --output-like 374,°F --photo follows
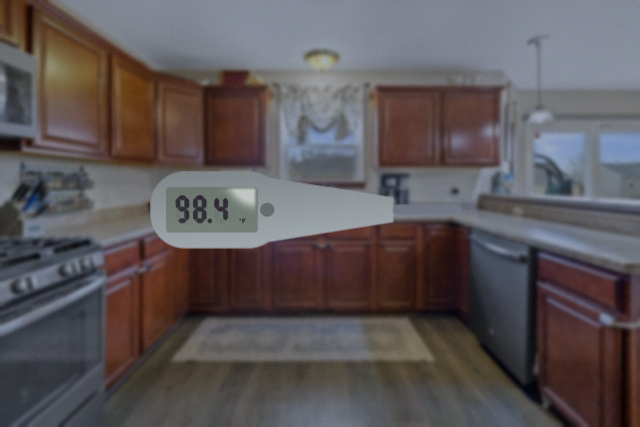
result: 98.4,°F
